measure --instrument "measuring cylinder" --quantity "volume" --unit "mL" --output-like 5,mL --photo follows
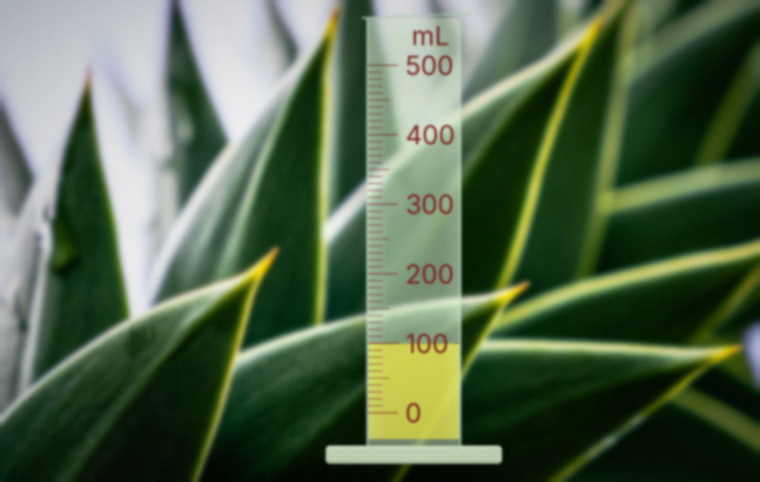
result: 100,mL
